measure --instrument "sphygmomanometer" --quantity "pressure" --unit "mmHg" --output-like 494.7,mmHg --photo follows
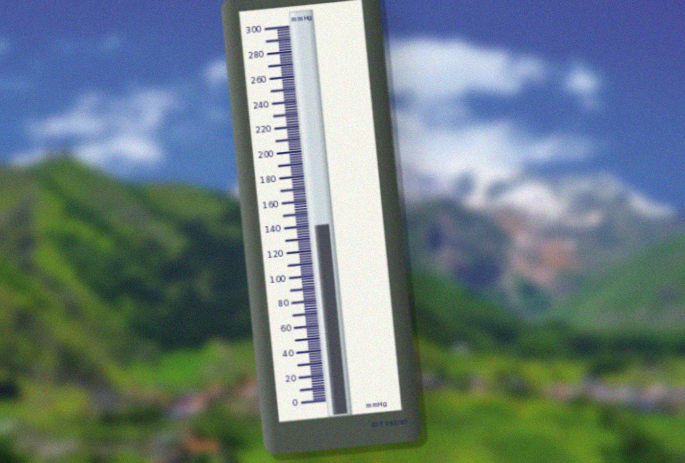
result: 140,mmHg
